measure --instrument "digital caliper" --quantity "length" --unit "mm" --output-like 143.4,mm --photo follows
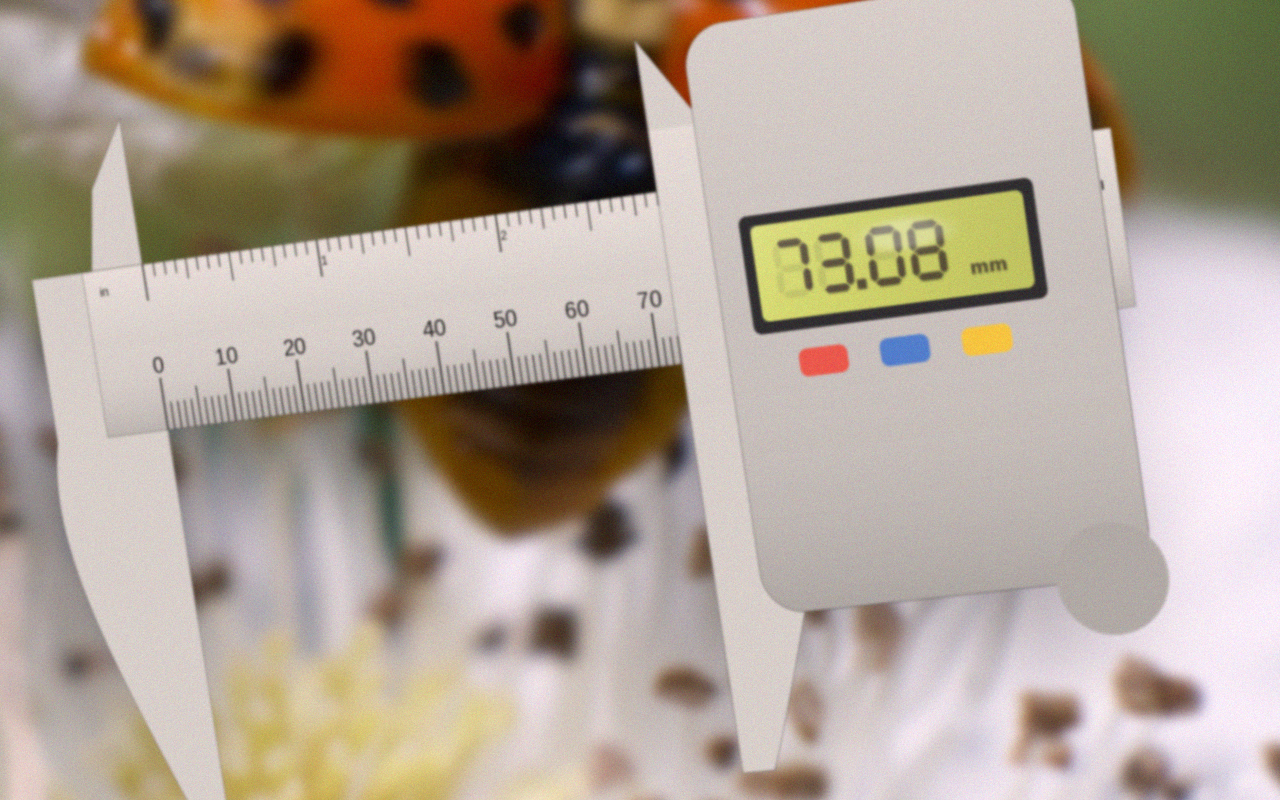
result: 73.08,mm
